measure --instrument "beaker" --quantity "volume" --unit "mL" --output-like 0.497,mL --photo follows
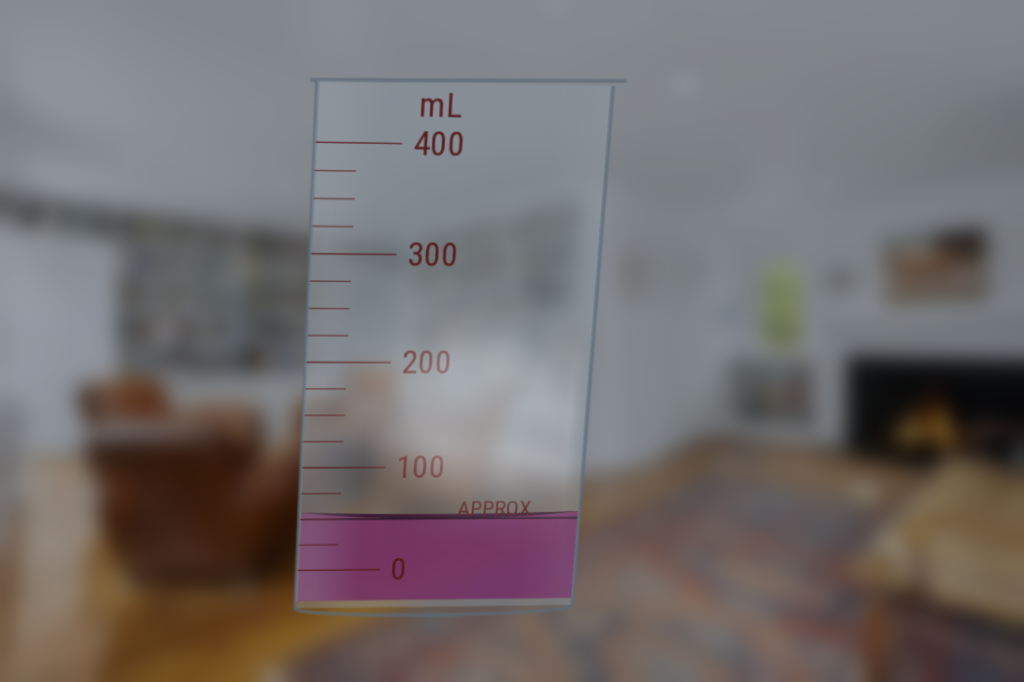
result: 50,mL
